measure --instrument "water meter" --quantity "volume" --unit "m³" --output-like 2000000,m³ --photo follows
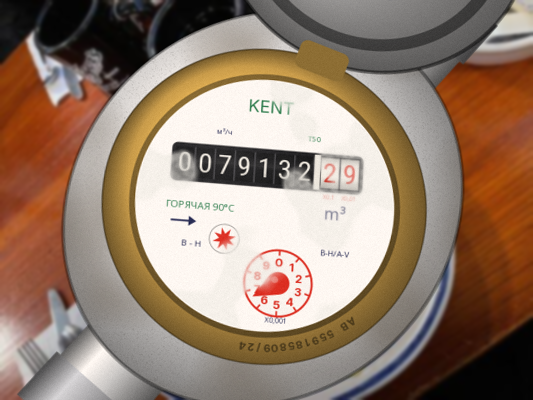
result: 79132.296,m³
